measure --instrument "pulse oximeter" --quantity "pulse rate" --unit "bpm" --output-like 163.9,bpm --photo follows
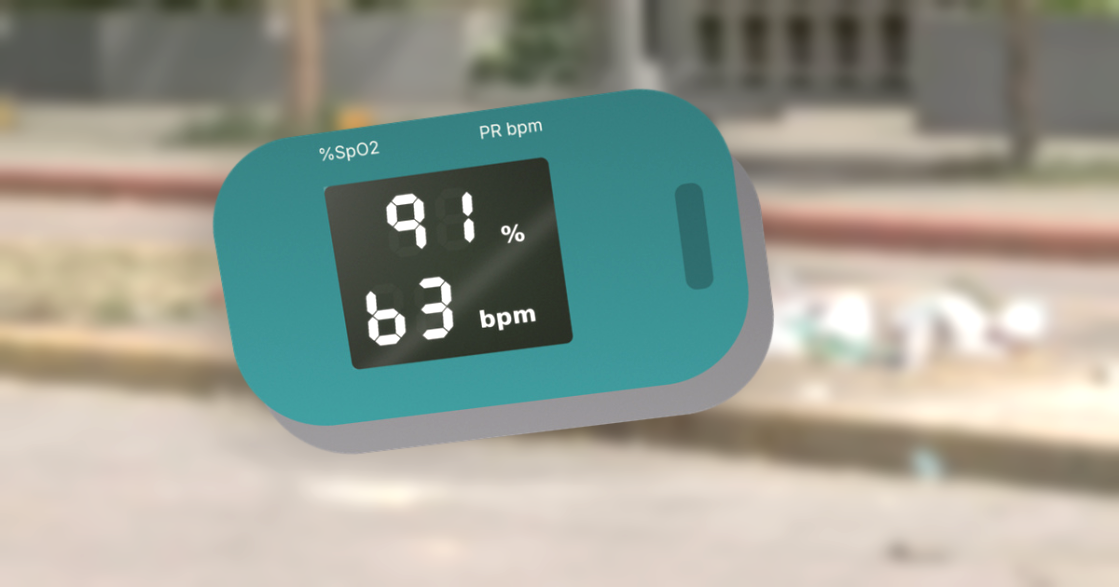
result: 63,bpm
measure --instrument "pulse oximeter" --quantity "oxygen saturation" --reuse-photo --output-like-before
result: 91,%
